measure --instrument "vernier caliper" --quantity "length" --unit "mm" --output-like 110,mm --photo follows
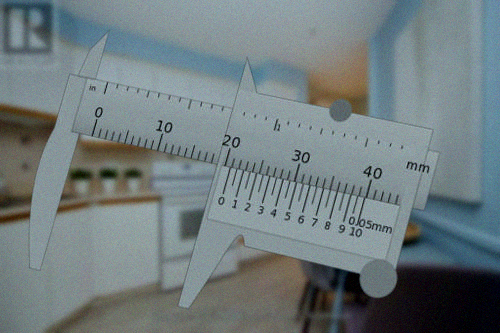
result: 20.8,mm
